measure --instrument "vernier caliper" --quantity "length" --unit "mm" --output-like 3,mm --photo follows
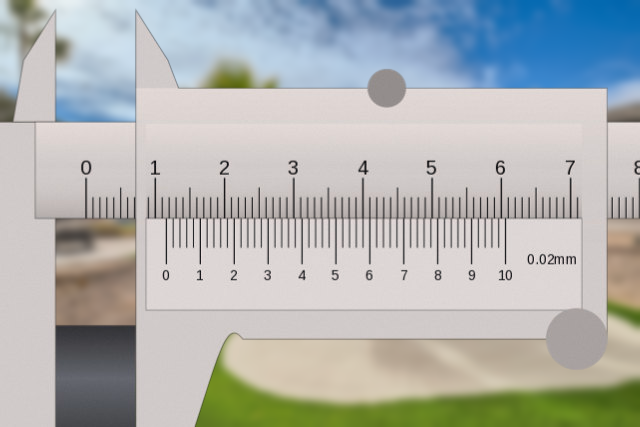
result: 11.6,mm
